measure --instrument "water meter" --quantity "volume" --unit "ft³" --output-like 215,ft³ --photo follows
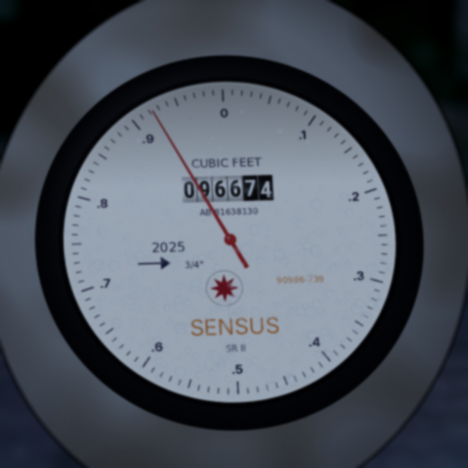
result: 96673.92,ft³
